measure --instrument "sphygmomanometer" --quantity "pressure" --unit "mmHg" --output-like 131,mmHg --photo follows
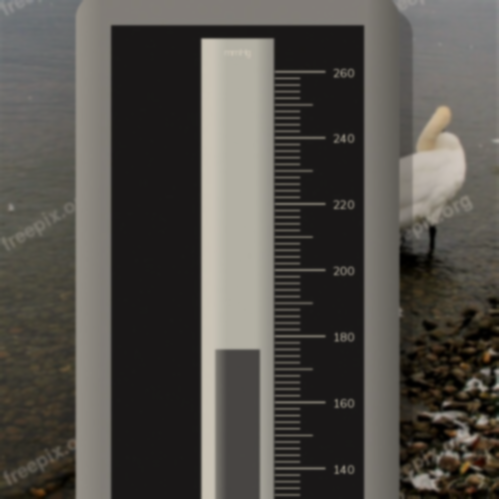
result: 176,mmHg
